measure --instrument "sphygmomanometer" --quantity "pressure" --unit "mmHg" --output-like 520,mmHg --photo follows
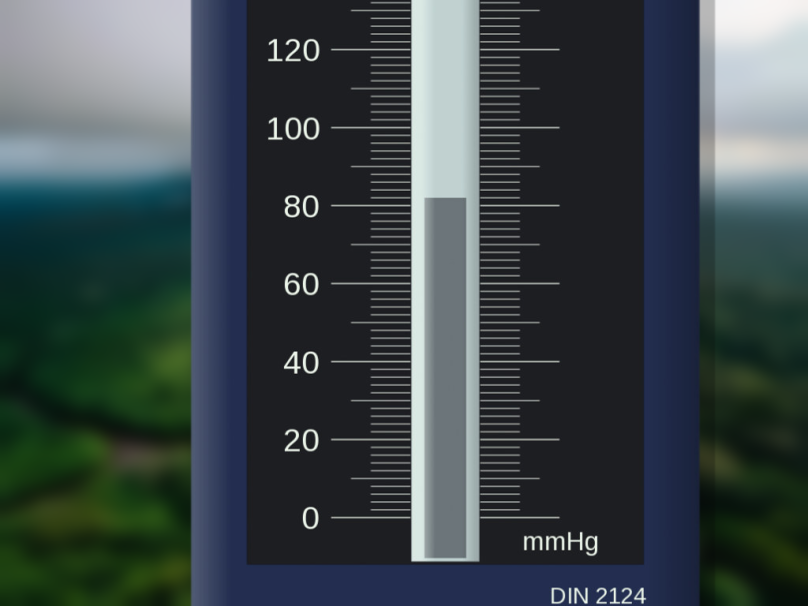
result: 82,mmHg
